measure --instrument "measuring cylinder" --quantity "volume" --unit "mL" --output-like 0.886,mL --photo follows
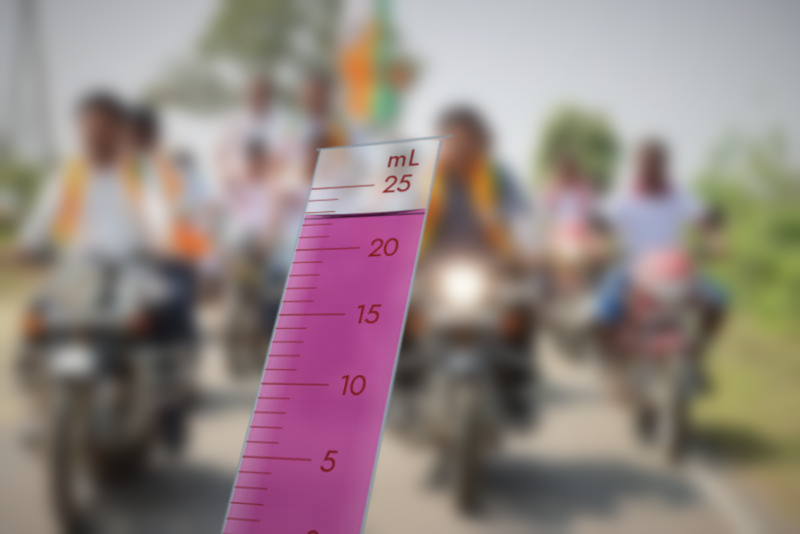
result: 22.5,mL
